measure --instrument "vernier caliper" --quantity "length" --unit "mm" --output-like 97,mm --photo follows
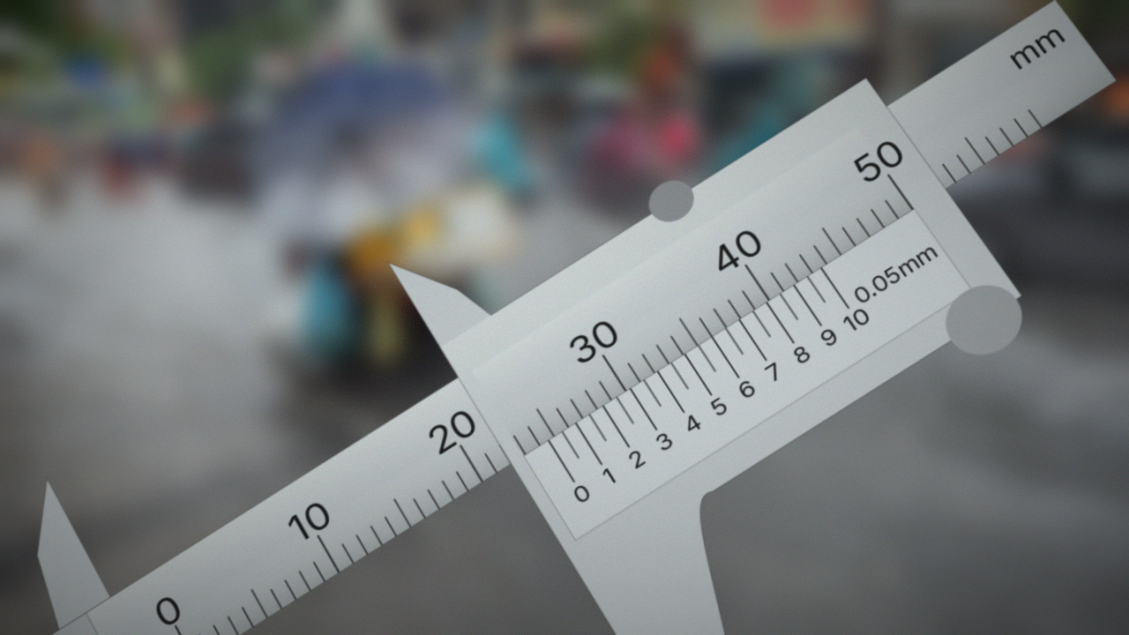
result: 24.6,mm
